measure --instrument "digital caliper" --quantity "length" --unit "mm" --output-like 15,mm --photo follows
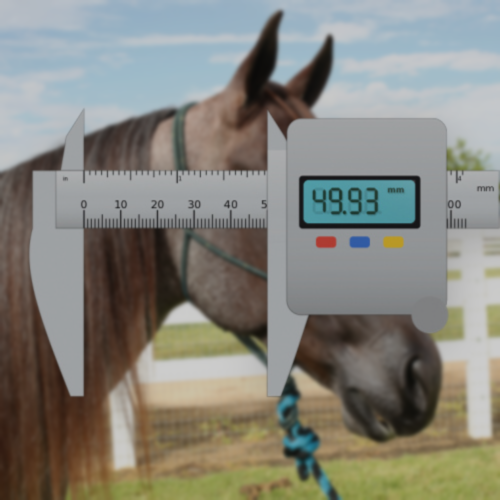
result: 49.93,mm
